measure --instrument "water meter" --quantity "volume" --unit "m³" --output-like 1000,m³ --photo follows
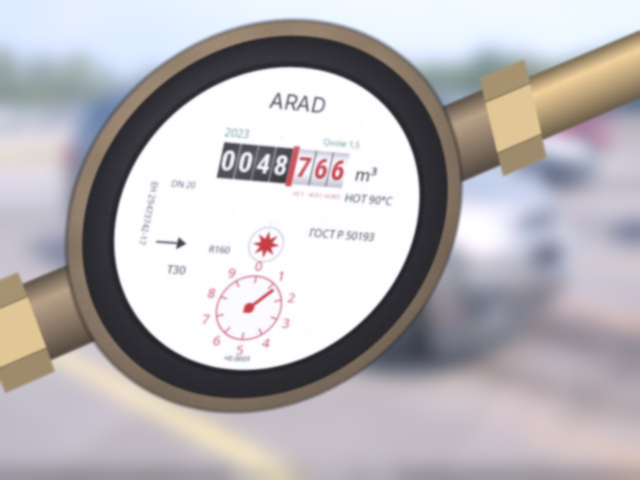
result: 48.7661,m³
